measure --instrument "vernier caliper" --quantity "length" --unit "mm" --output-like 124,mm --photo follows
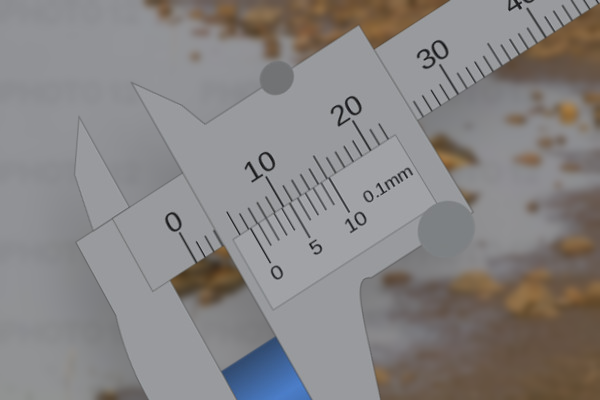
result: 6.2,mm
